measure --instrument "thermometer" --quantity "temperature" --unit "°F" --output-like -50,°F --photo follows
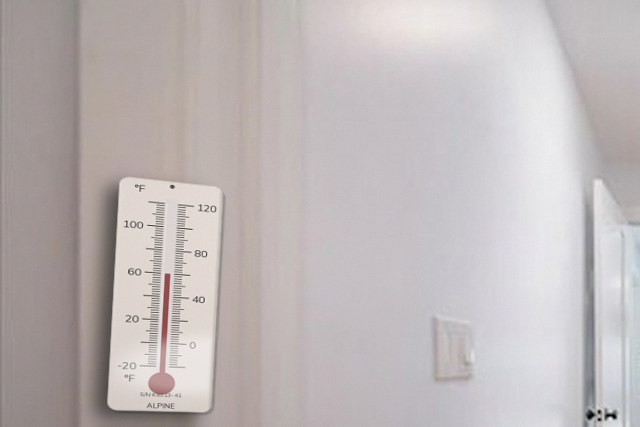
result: 60,°F
